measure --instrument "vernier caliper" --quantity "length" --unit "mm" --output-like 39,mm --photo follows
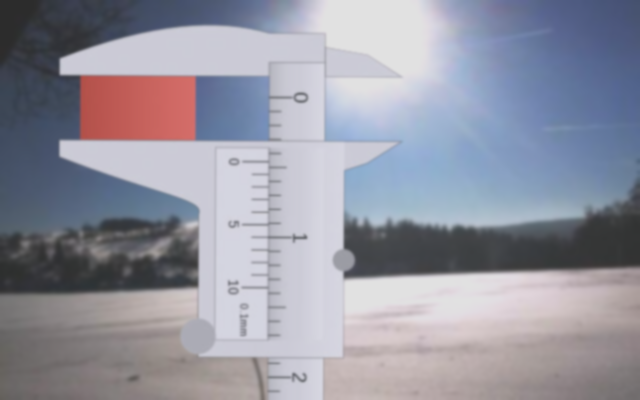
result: 4.6,mm
